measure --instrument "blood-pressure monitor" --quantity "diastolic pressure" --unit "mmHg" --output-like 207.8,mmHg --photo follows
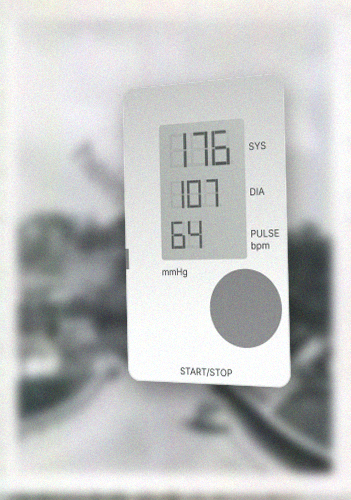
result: 107,mmHg
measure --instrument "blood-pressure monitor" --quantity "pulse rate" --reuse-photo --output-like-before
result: 64,bpm
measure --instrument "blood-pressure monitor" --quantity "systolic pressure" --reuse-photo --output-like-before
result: 176,mmHg
